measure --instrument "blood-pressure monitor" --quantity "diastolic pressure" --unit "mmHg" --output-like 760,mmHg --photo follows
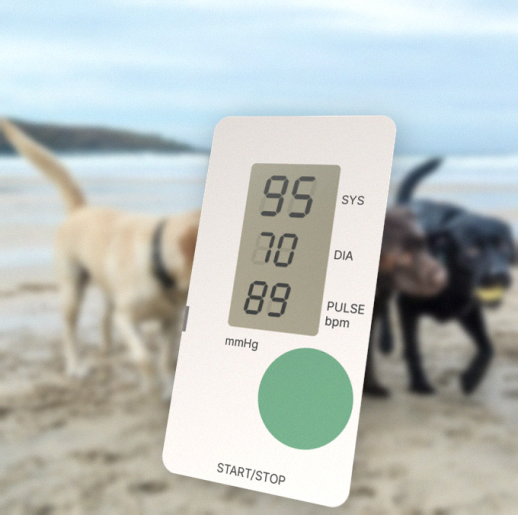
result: 70,mmHg
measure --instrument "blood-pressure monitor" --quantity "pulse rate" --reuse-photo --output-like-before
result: 89,bpm
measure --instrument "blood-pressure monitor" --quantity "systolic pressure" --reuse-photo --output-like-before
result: 95,mmHg
